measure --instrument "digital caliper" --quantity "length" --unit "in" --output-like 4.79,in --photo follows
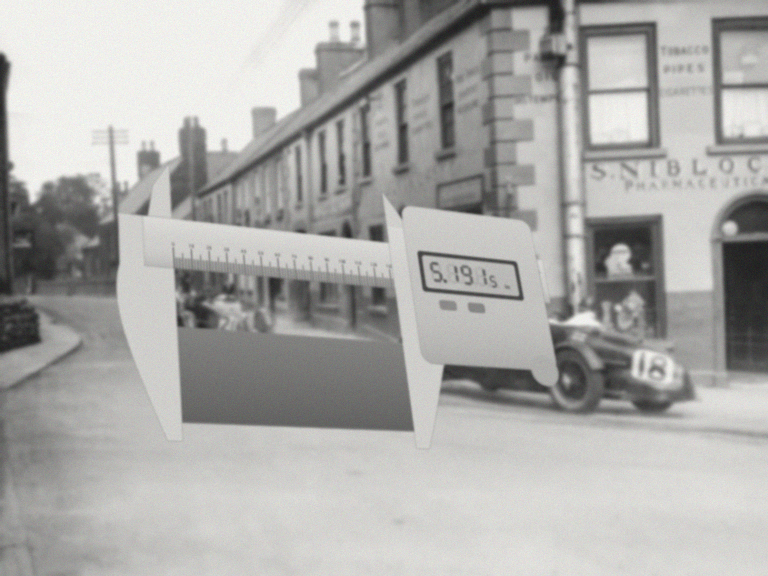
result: 5.1915,in
